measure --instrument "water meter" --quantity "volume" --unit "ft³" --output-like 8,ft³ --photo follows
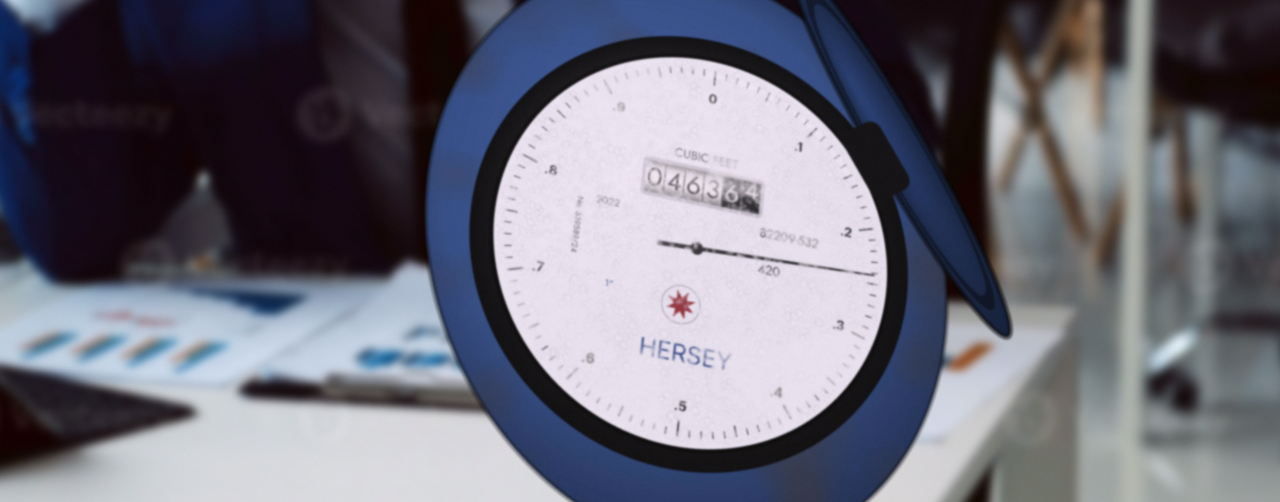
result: 46364.24,ft³
